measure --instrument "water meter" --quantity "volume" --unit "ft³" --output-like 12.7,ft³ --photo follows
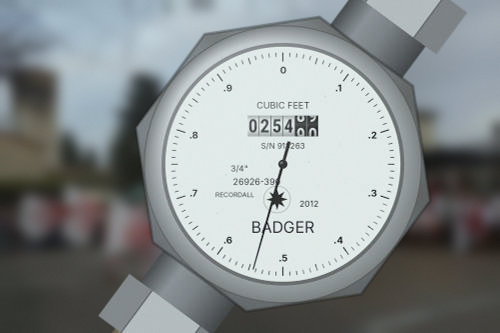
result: 25489.54,ft³
